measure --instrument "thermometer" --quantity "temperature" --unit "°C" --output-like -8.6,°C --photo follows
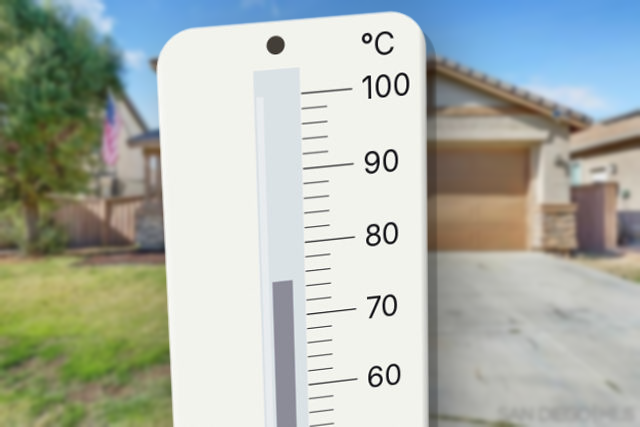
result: 75,°C
